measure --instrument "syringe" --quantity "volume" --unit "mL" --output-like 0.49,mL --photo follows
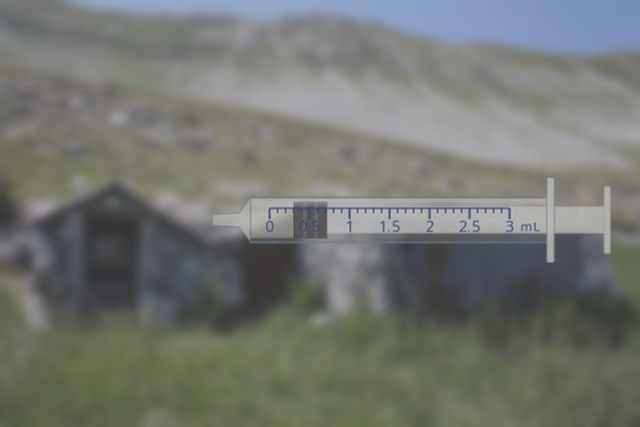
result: 0.3,mL
